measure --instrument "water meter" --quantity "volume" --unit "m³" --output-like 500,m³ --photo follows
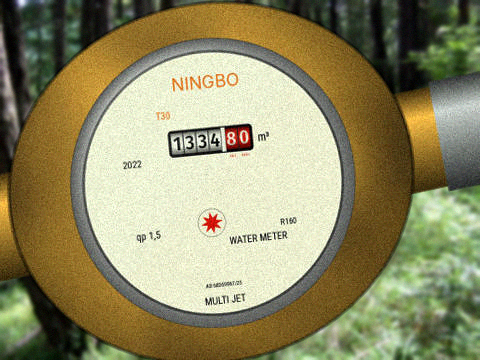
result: 1334.80,m³
